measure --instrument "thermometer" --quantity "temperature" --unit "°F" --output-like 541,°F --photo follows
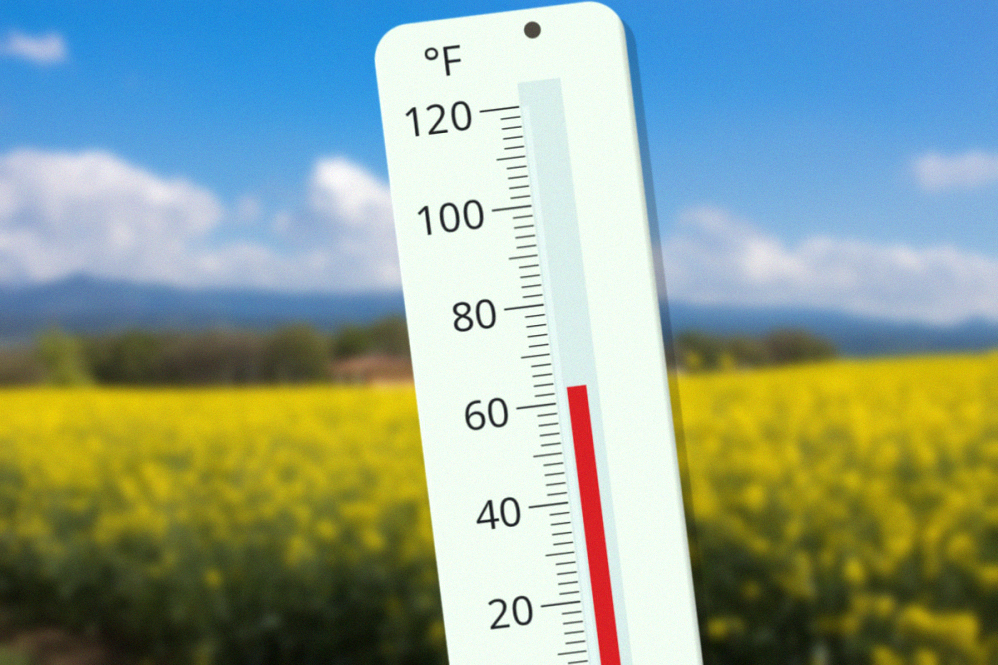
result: 63,°F
